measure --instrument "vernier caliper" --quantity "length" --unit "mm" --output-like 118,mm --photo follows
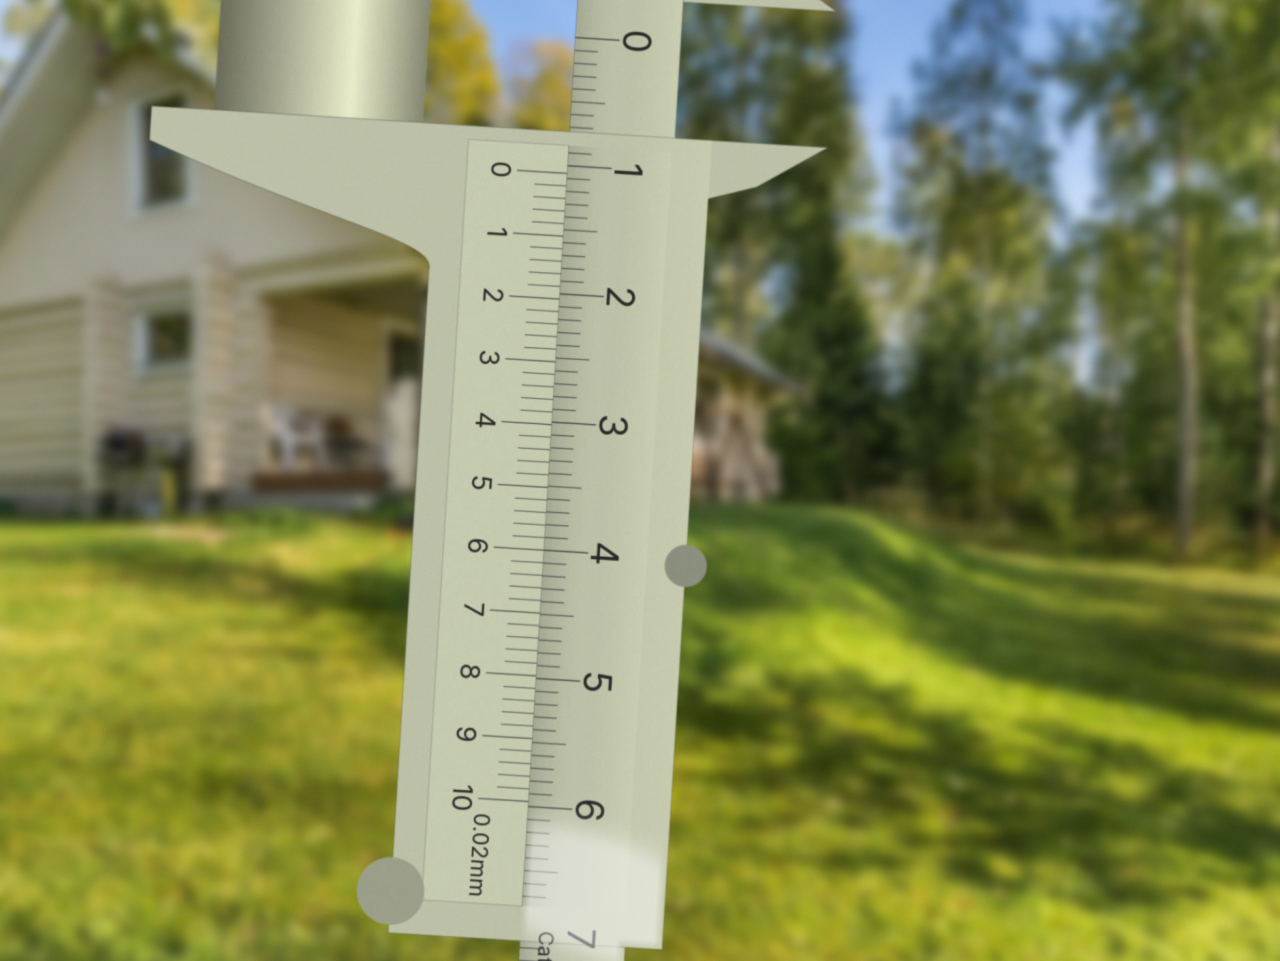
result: 10.6,mm
